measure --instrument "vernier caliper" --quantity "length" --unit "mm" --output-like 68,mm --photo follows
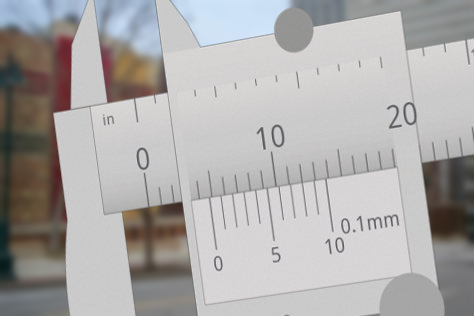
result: 4.8,mm
